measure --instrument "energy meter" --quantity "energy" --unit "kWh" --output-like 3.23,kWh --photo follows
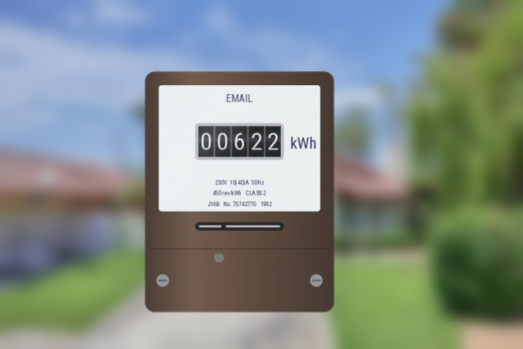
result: 622,kWh
